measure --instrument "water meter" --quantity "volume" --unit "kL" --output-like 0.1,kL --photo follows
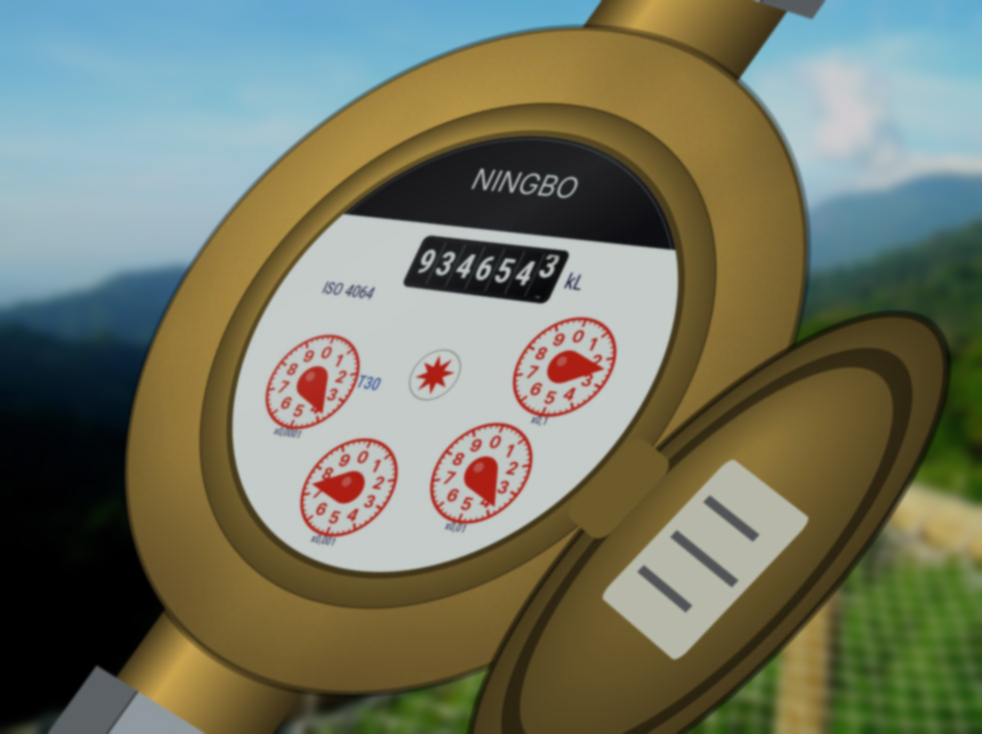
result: 9346543.2373,kL
